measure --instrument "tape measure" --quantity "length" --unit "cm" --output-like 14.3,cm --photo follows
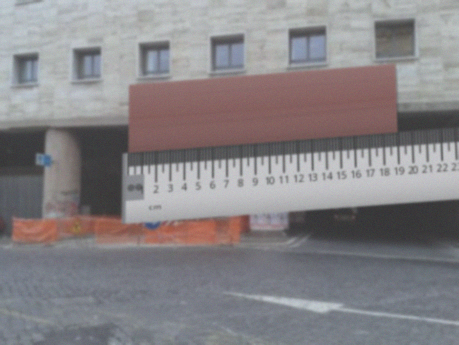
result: 19,cm
